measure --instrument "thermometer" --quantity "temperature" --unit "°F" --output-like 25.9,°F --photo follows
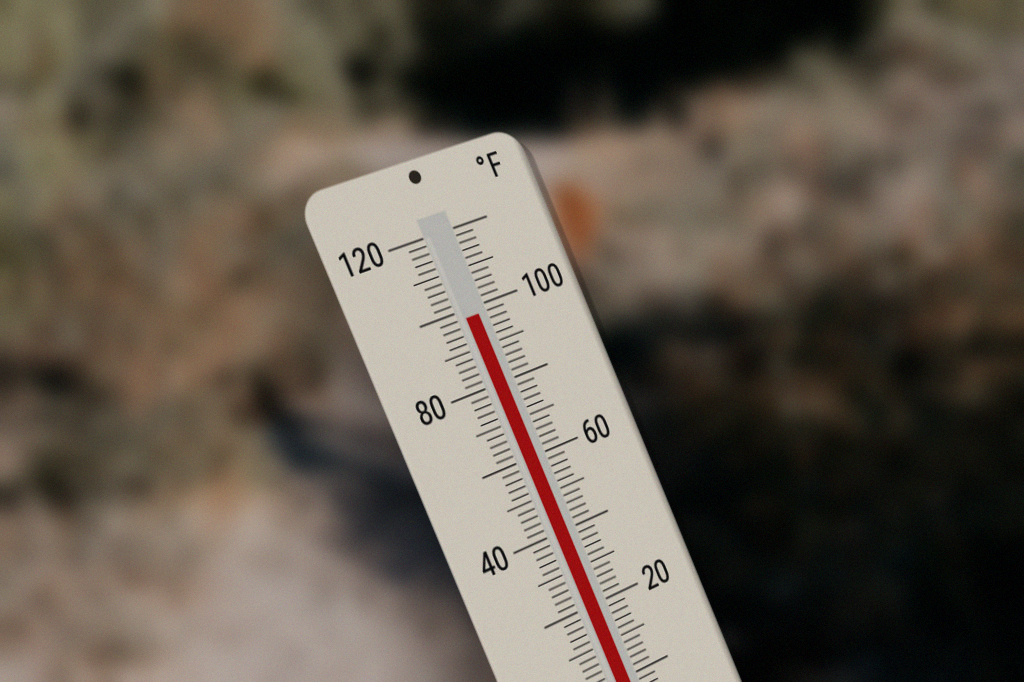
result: 98,°F
